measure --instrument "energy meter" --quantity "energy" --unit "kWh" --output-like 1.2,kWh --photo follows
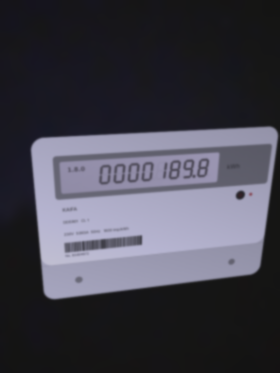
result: 189.8,kWh
